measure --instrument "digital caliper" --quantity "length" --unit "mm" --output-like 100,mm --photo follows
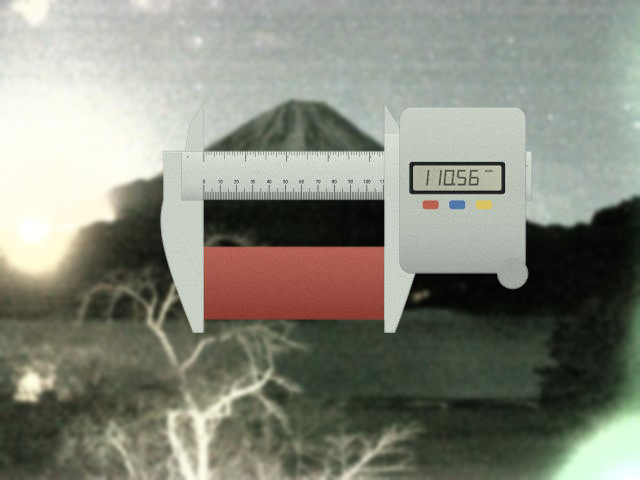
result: 110.56,mm
